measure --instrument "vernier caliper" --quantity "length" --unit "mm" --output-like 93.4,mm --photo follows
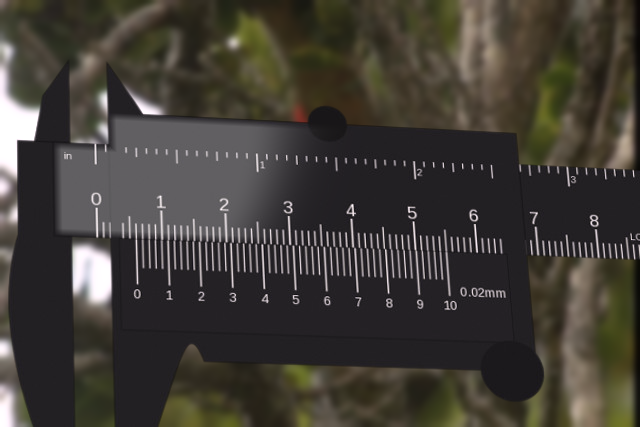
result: 6.0,mm
